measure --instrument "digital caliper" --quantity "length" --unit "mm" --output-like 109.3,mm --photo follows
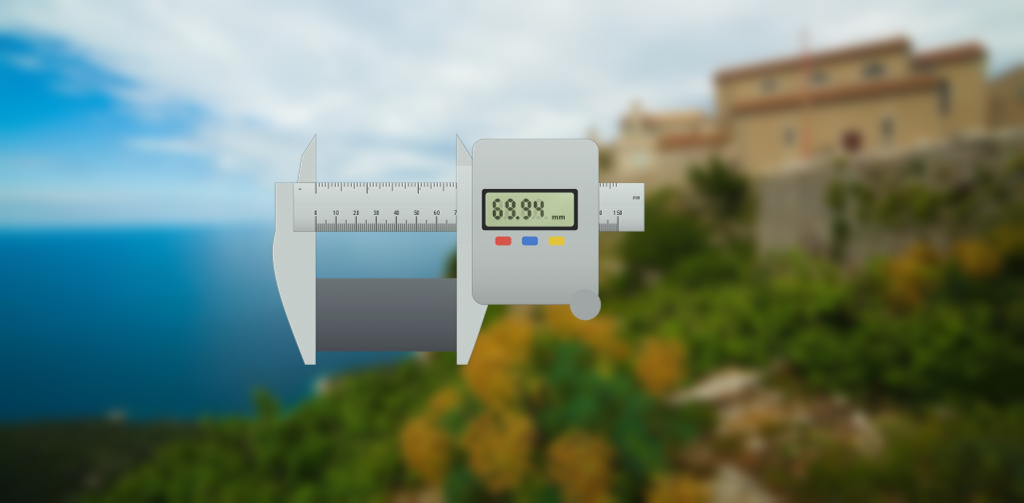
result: 69.94,mm
